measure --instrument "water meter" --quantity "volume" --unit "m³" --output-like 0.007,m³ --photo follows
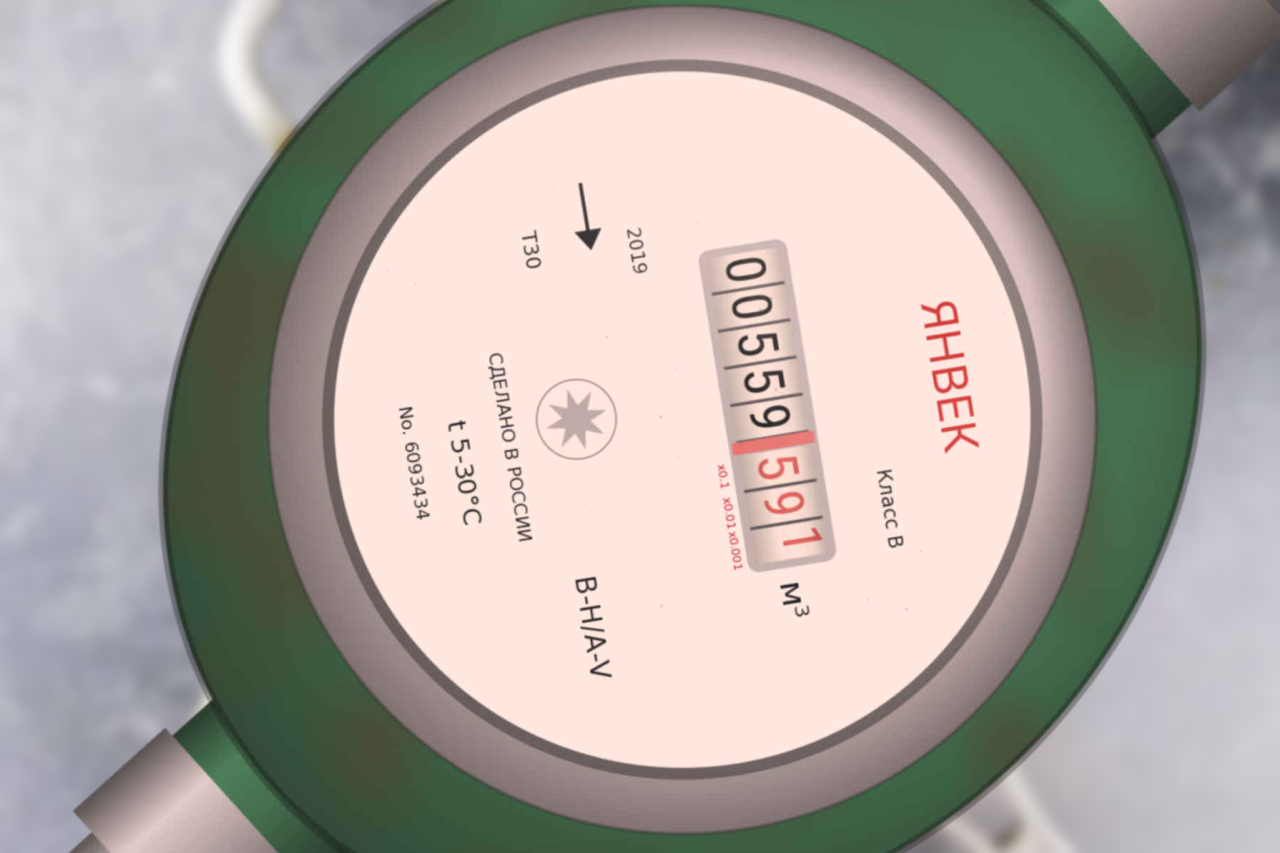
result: 559.591,m³
